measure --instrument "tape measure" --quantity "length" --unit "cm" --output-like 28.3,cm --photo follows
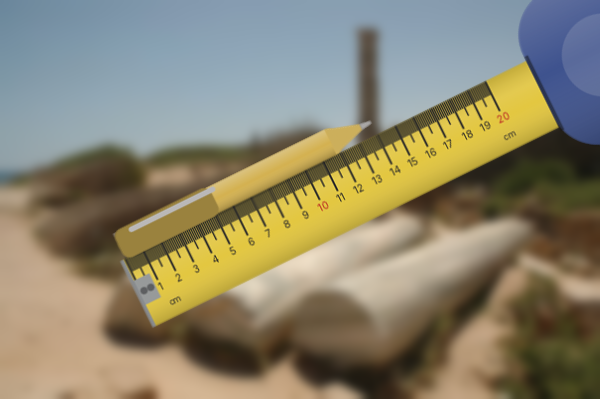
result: 14,cm
